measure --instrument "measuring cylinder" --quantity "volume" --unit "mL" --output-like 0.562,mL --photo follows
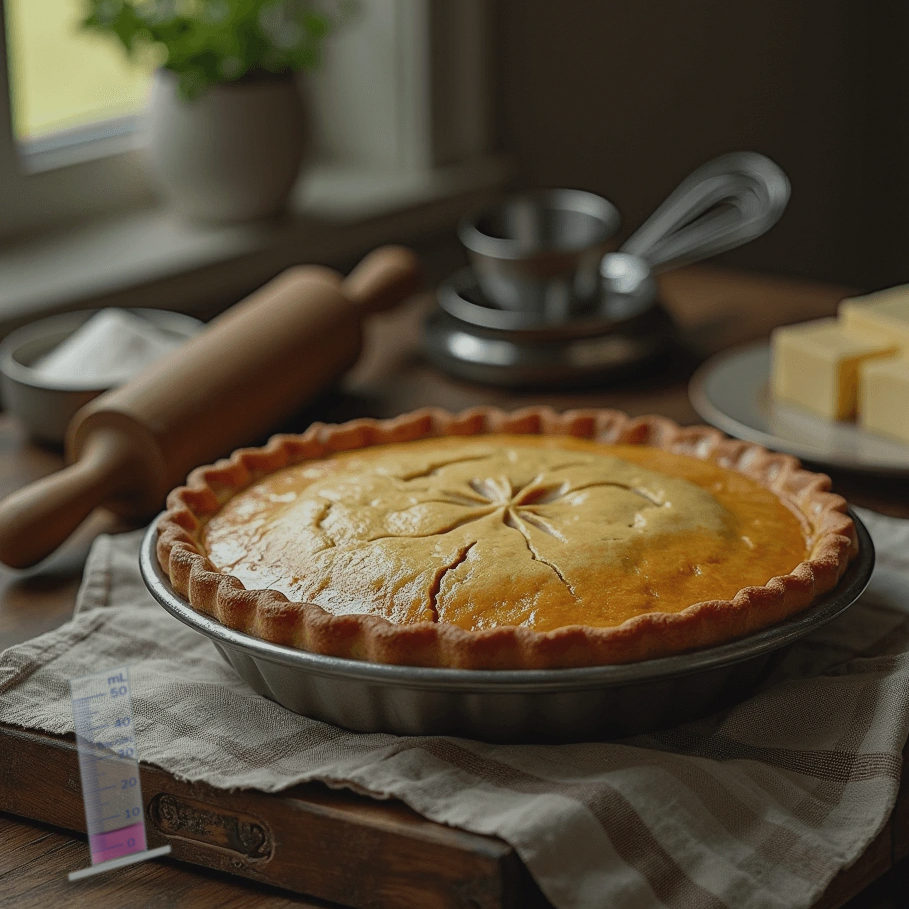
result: 5,mL
